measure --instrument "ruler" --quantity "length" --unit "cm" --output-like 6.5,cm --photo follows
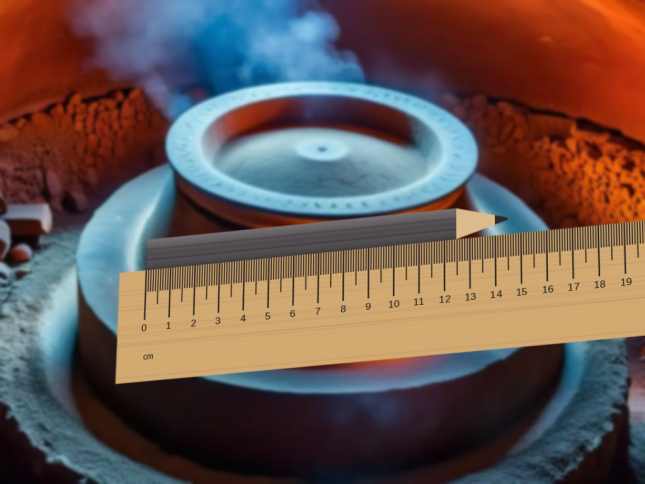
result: 14.5,cm
